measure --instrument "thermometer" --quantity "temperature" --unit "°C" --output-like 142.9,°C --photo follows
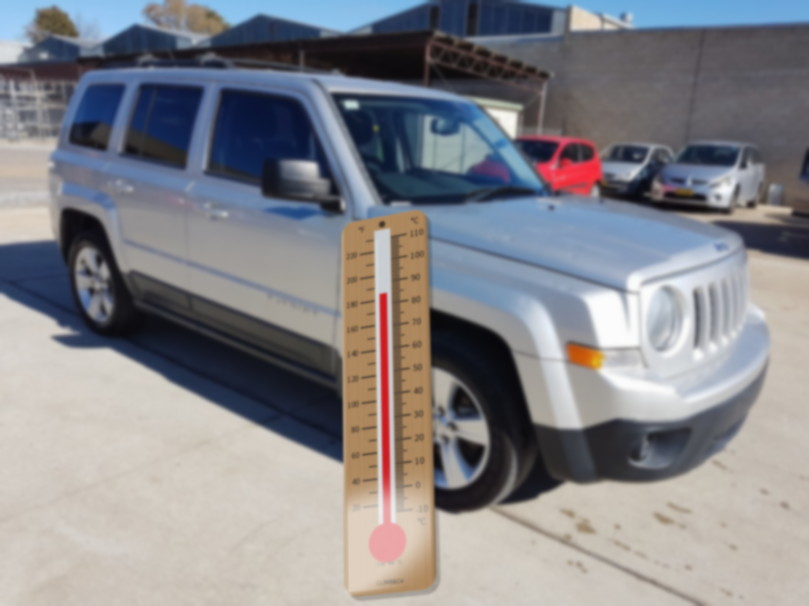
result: 85,°C
